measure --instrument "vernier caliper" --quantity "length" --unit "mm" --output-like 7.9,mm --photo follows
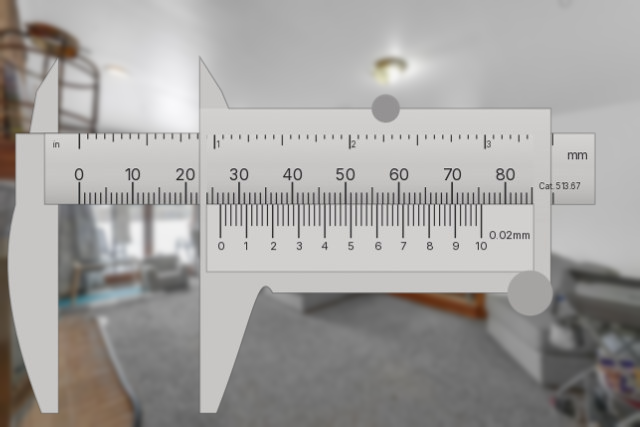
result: 26.5,mm
